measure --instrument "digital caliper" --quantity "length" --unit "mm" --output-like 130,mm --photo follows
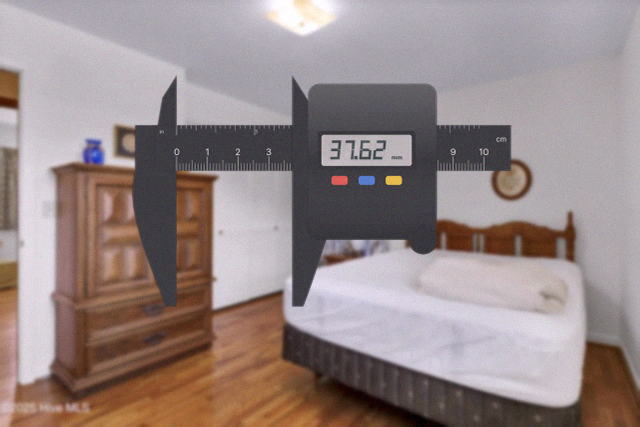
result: 37.62,mm
